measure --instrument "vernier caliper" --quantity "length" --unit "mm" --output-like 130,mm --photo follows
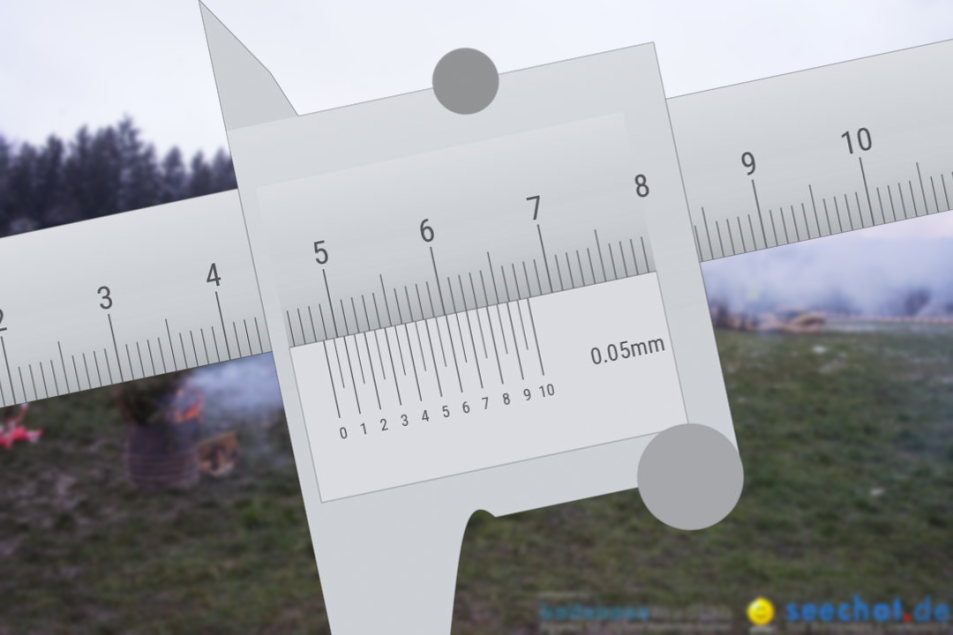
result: 48.7,mm
